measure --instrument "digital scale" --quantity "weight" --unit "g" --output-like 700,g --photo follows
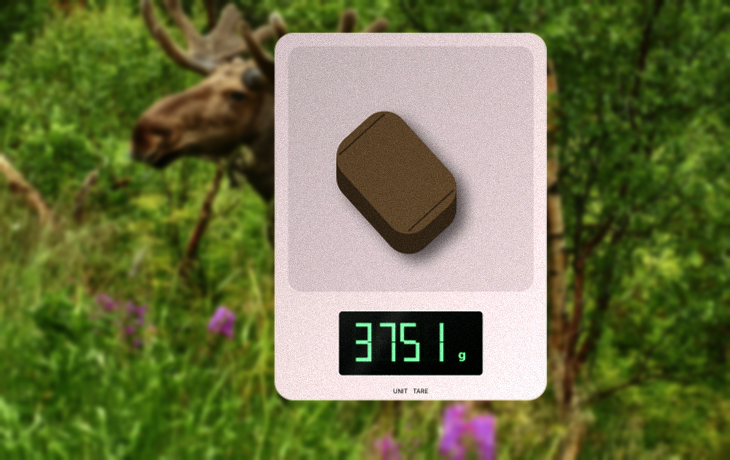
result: 3751,g
